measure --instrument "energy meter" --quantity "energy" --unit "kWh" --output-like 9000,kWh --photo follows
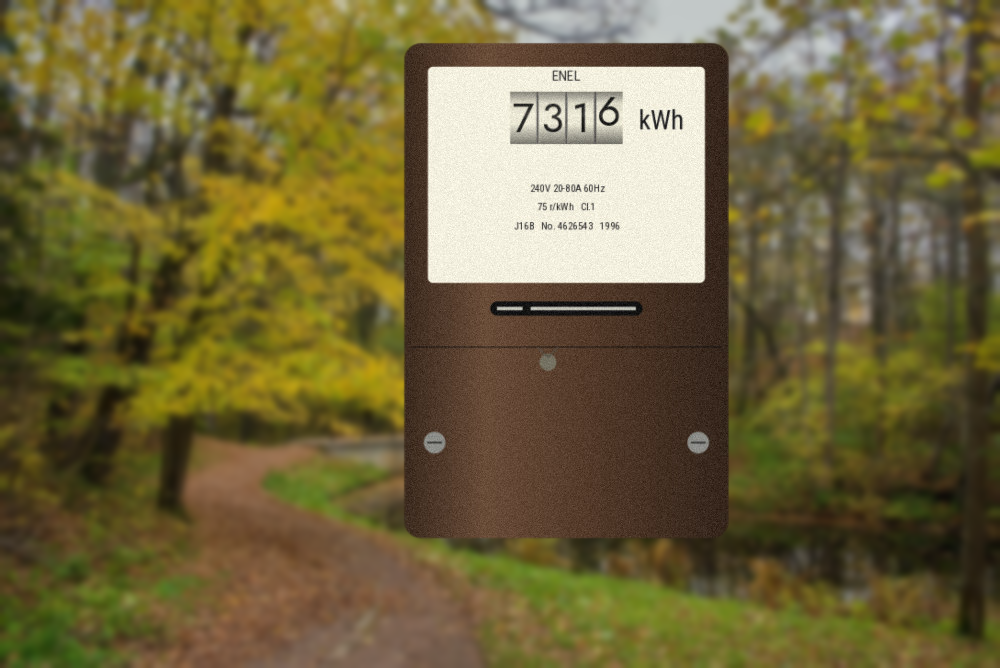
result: 7316,kWh
